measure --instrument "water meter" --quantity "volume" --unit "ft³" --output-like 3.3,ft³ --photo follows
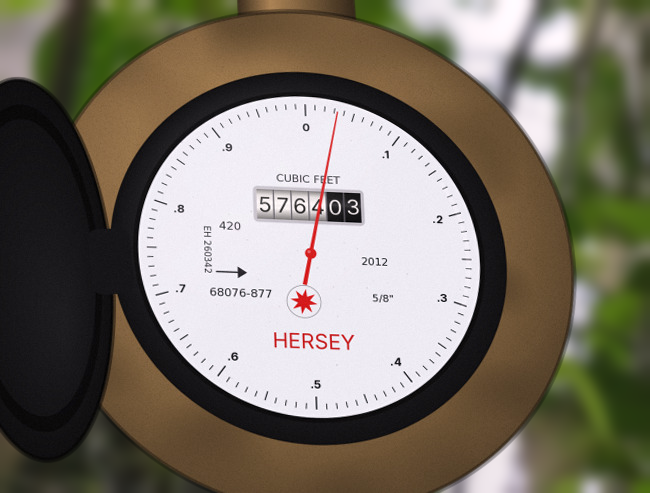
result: 576403.03,ft³
